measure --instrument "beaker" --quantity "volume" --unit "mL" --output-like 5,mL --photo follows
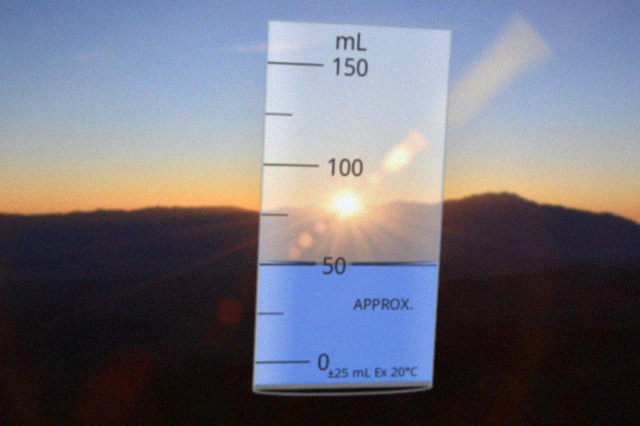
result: 50,mL
